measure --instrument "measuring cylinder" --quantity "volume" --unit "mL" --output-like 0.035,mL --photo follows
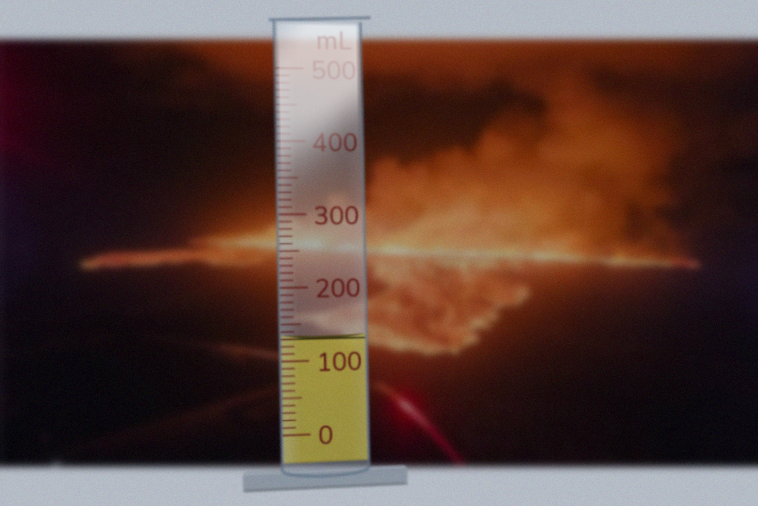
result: 130,mL
